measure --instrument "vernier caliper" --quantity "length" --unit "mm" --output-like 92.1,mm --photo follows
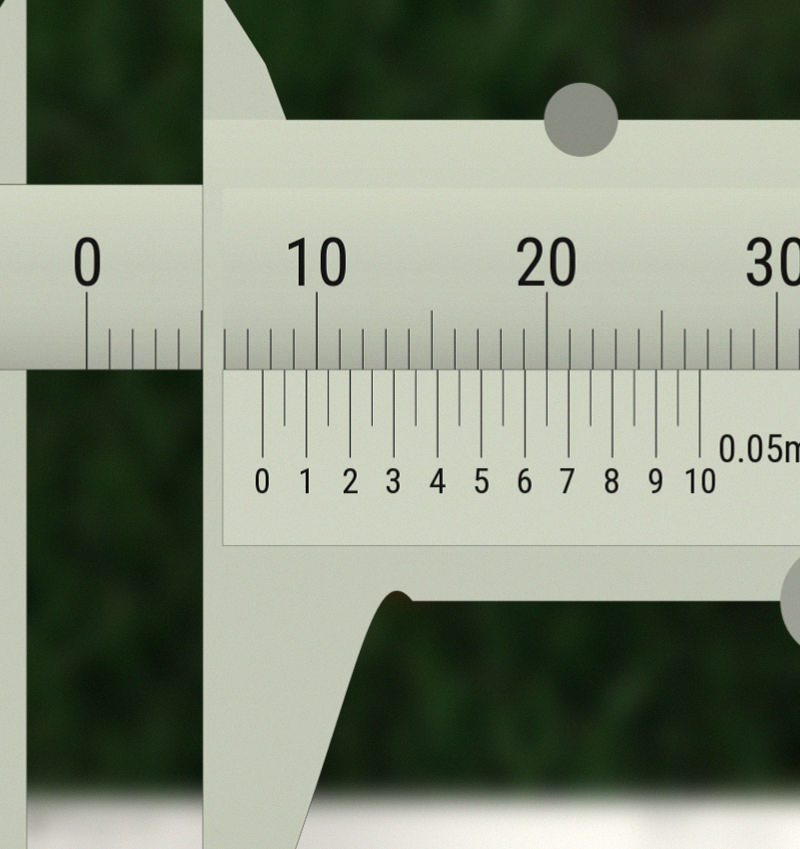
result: 7.65,mm
